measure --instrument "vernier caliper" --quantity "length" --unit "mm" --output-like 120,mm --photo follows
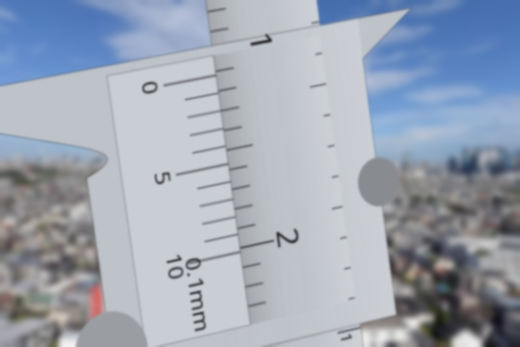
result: 11.2,mm
